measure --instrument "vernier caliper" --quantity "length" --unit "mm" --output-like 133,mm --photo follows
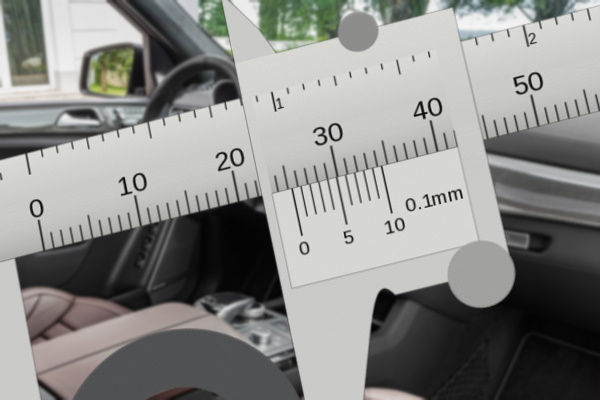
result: 25.4,mm
